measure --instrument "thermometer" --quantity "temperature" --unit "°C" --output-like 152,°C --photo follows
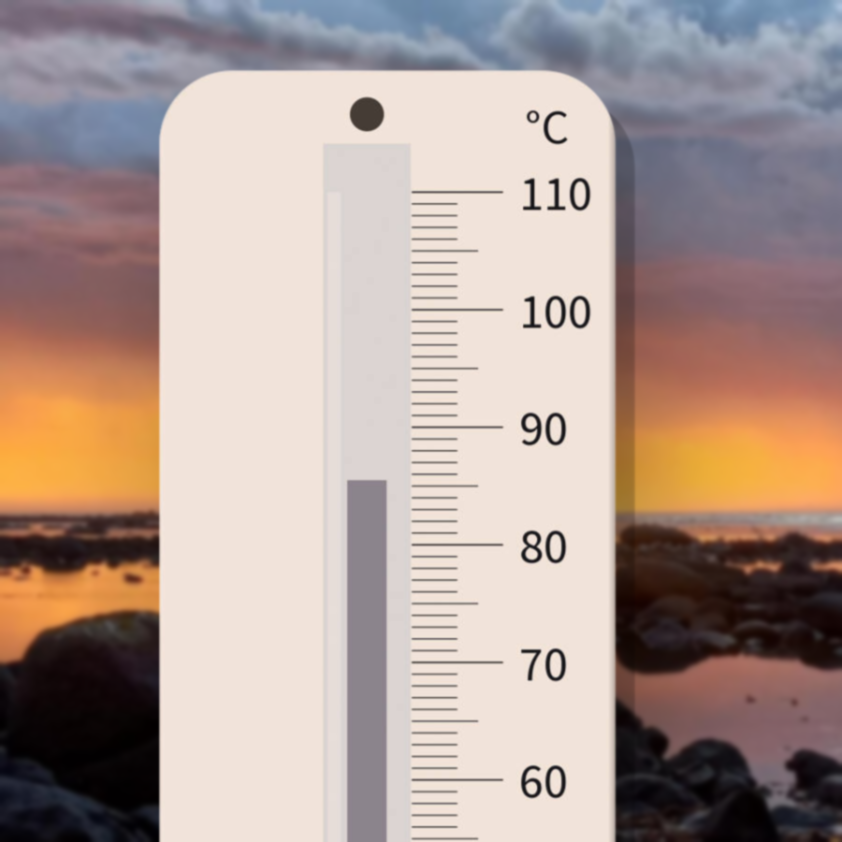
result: 85.5,°C
